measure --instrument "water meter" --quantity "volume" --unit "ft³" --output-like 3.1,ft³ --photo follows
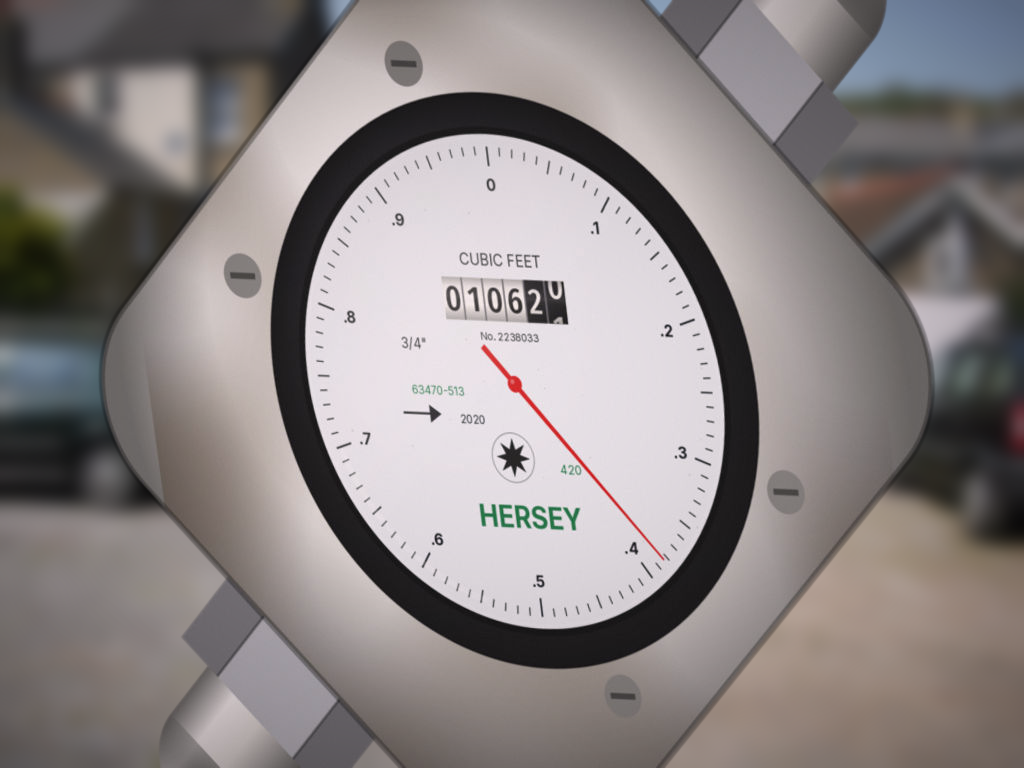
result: 10620.38,ft³
